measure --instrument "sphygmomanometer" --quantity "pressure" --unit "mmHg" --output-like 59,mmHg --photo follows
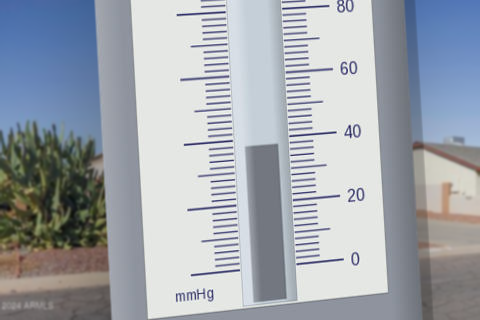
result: 38,mmHg
